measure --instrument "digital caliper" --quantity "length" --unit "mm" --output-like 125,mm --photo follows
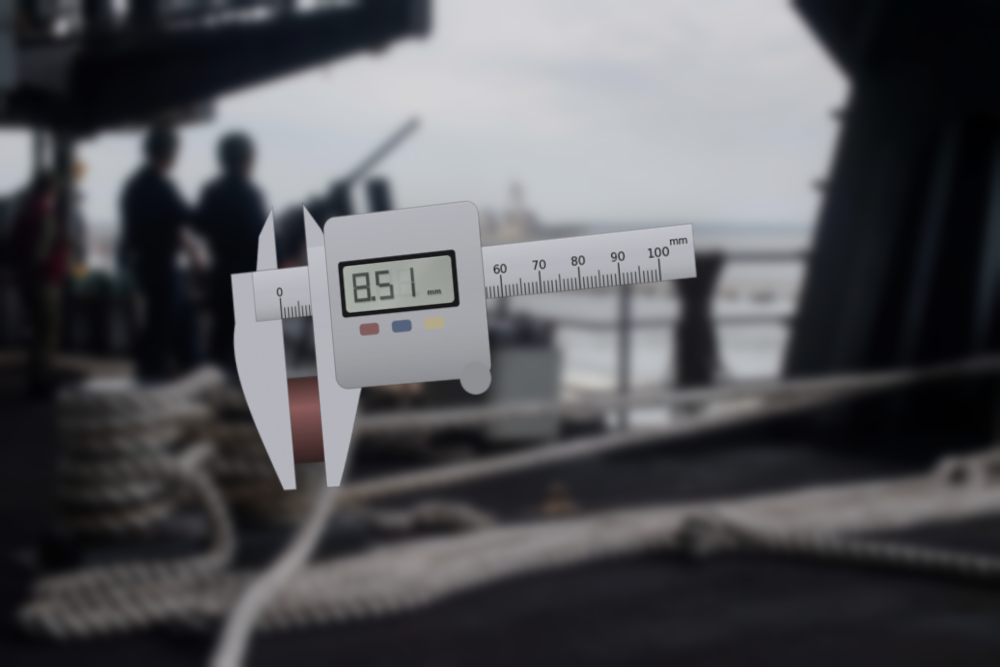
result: 8.51,mm
